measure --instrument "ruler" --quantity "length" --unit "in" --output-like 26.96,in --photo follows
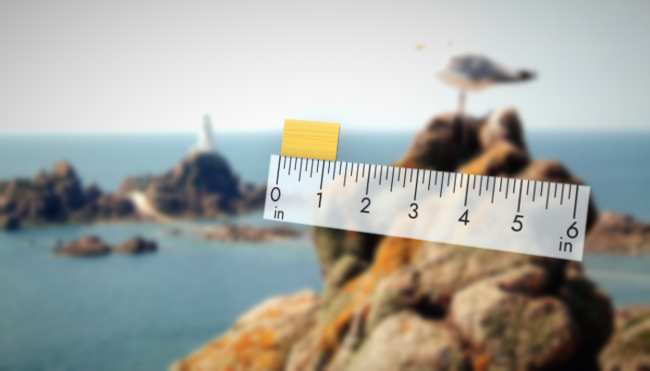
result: 1.25,in
